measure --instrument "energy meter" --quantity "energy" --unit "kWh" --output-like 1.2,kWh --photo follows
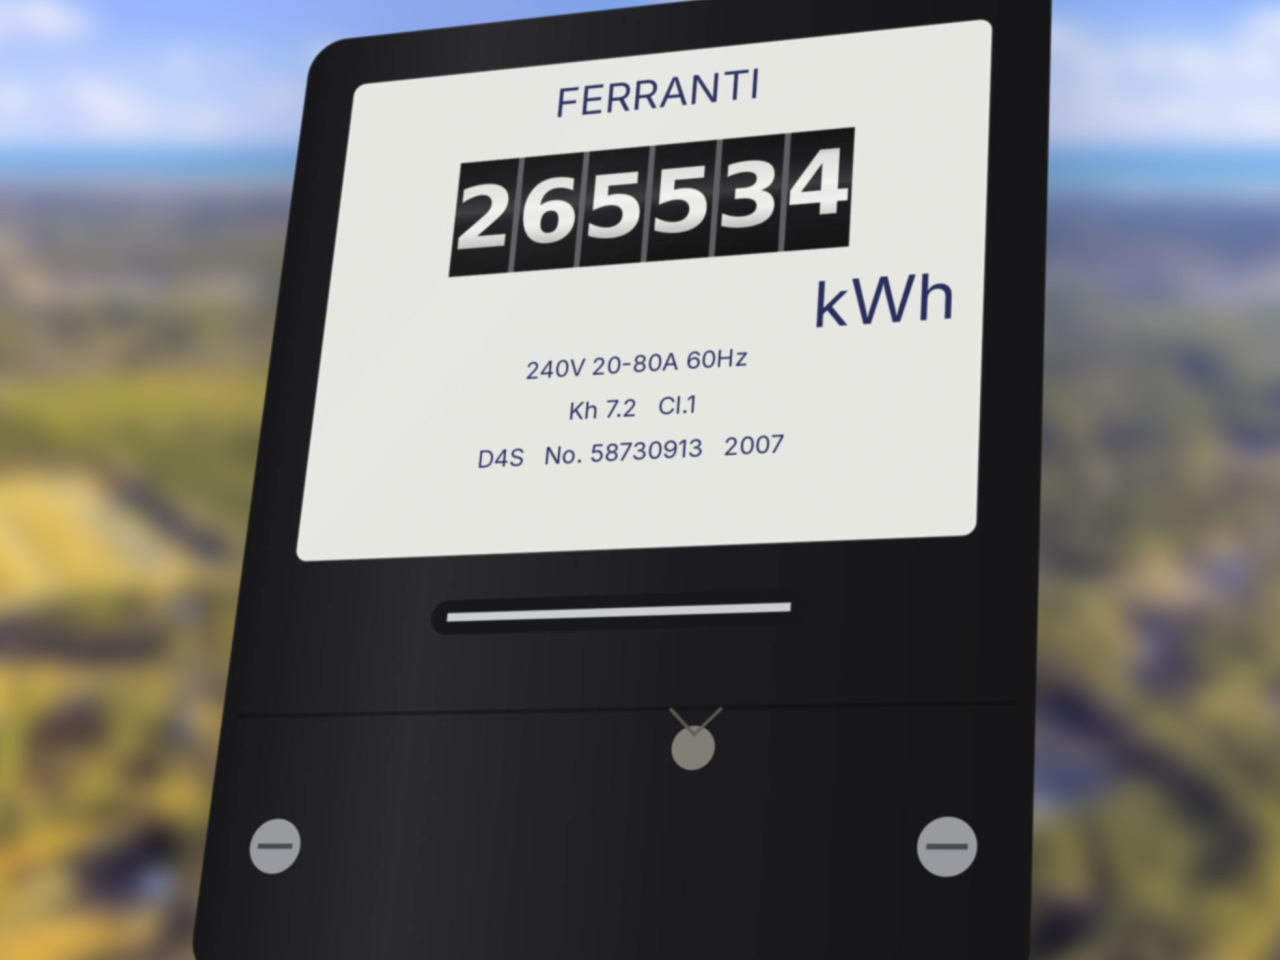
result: 265534,kWh
